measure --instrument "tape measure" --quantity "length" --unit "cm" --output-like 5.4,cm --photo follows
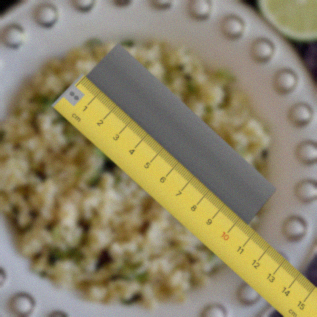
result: 10.5,cm
